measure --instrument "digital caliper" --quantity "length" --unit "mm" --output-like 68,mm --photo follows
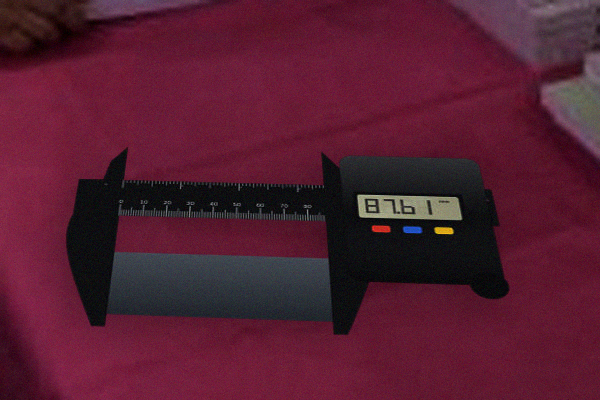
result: 87.61,mm
